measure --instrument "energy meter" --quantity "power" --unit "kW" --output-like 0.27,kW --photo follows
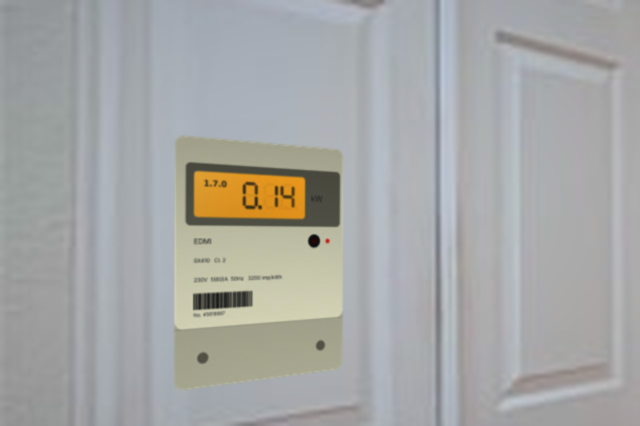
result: 0.14,kW
